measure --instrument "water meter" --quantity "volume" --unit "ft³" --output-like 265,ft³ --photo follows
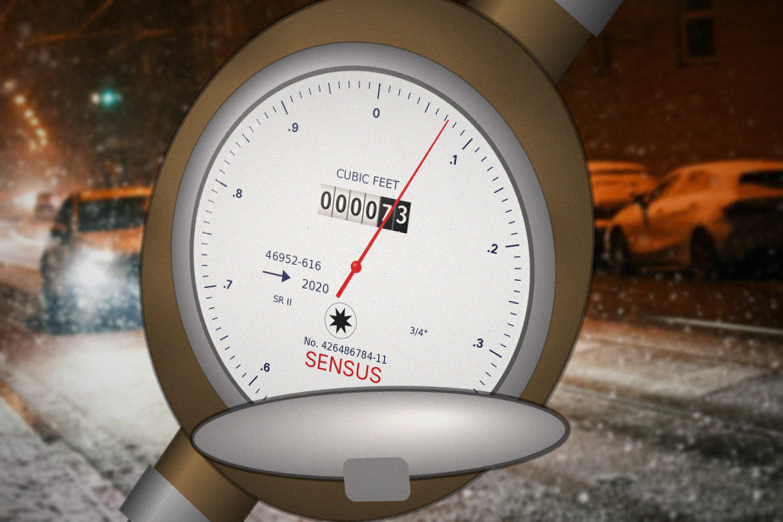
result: 73.07,ft³
